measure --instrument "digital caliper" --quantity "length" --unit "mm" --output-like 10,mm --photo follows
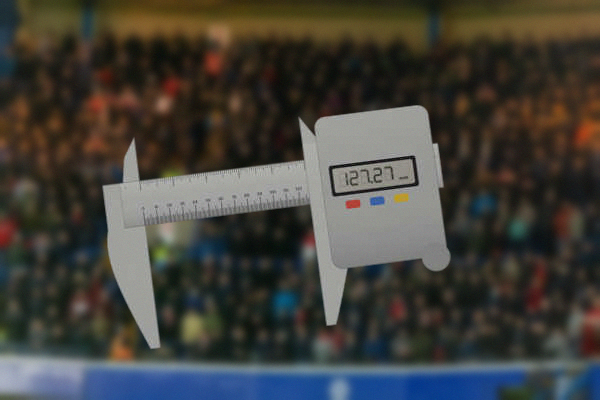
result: 127.27,mm
